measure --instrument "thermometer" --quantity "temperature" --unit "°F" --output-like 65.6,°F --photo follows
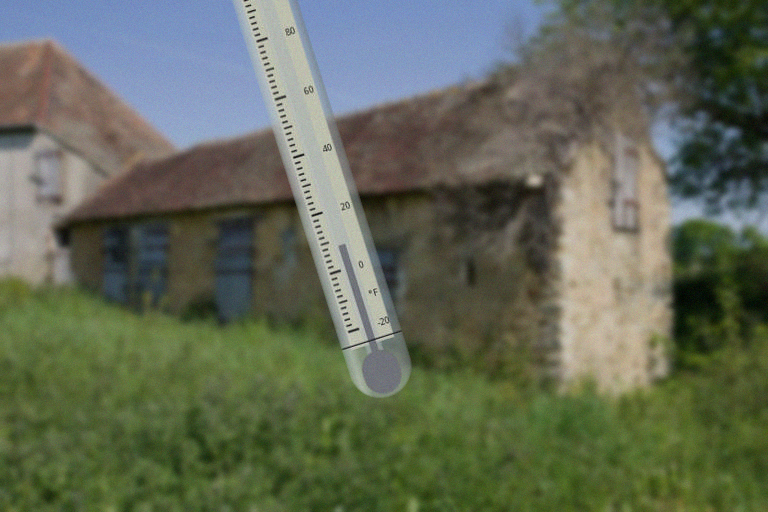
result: 8,°F
